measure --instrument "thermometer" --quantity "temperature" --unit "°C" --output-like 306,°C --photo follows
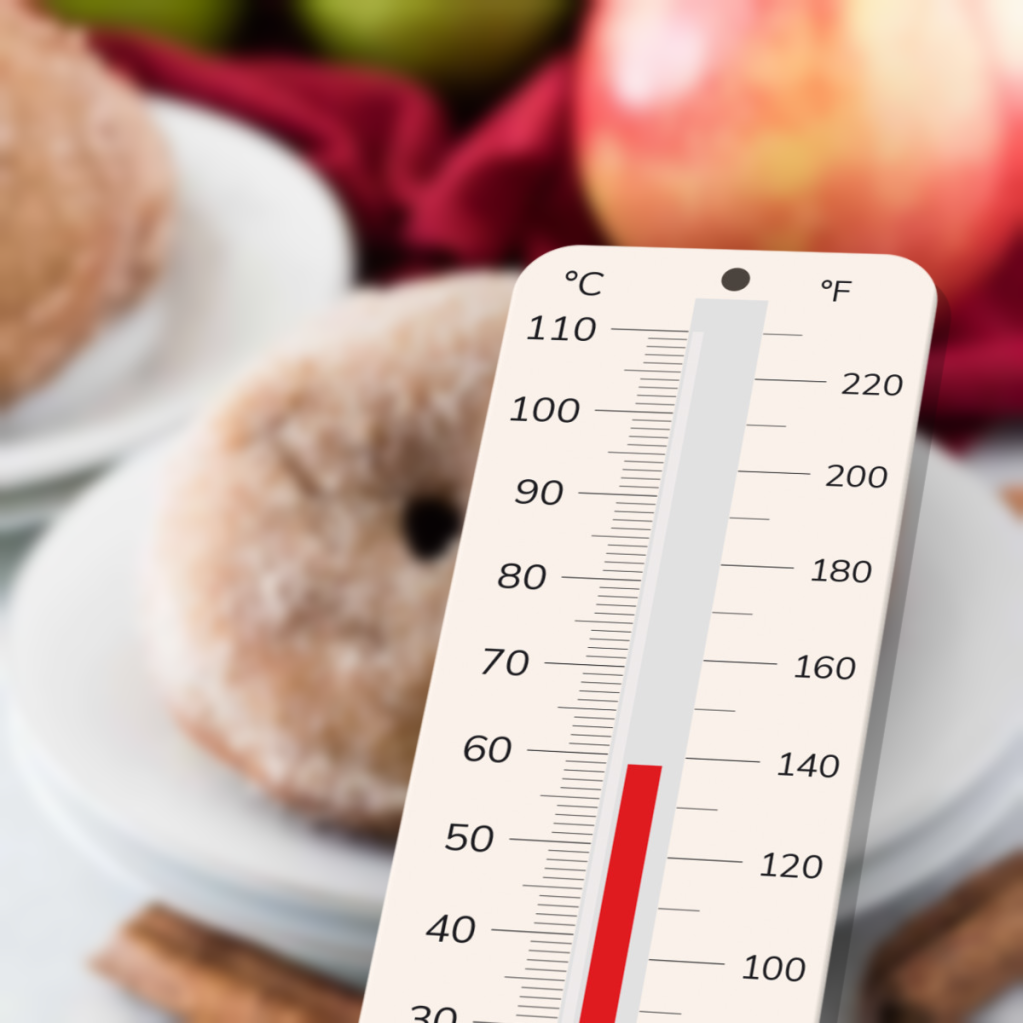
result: 59,°C
